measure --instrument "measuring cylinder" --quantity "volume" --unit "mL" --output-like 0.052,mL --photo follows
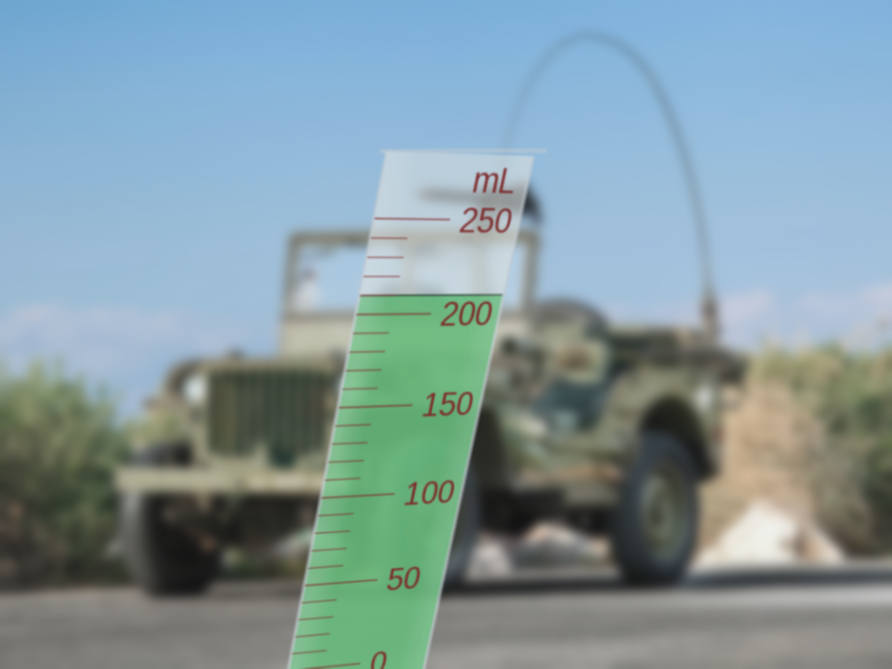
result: 210,mL
